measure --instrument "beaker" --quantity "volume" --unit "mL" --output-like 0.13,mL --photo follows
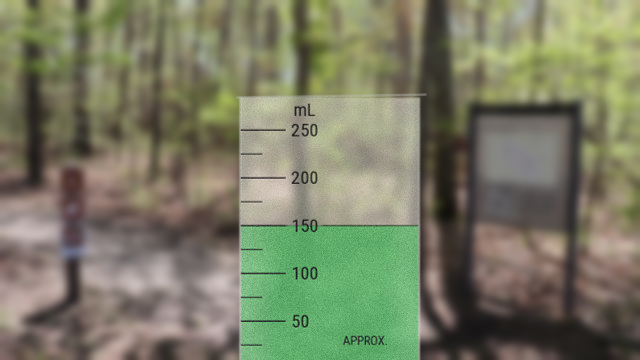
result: 150,mL
